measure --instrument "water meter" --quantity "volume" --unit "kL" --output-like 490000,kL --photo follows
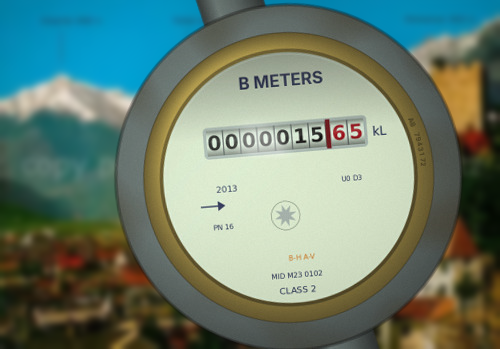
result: 15.65,kL
